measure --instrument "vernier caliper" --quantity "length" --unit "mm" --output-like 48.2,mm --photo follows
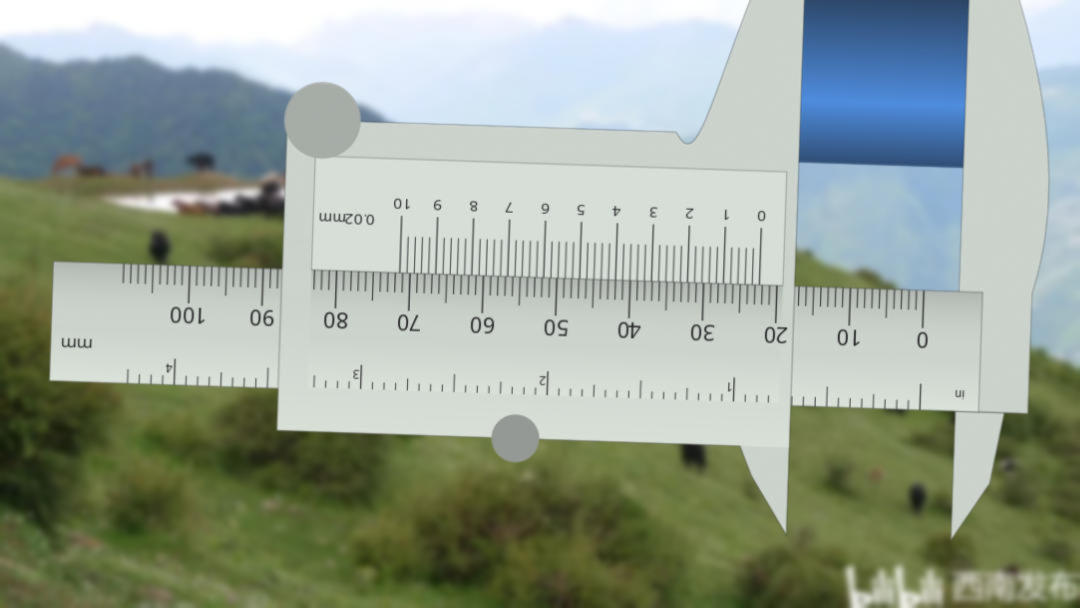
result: 22.4,mm
